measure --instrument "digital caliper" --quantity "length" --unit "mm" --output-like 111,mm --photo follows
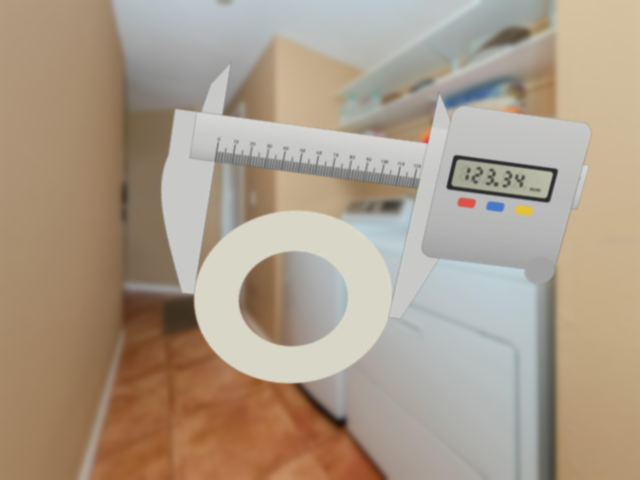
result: 123.34,mm
